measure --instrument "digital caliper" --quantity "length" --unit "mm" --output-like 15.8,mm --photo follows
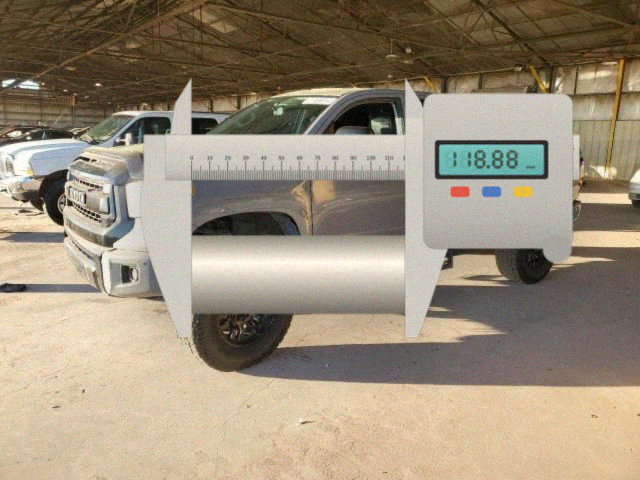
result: 118.88,mm
